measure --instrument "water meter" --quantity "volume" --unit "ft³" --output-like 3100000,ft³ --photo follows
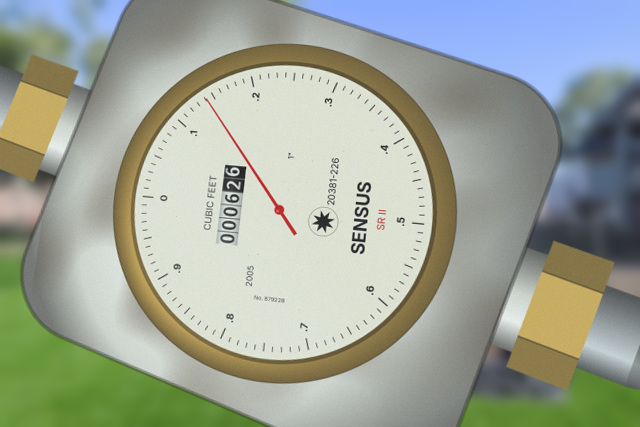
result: 626.14,ft³
